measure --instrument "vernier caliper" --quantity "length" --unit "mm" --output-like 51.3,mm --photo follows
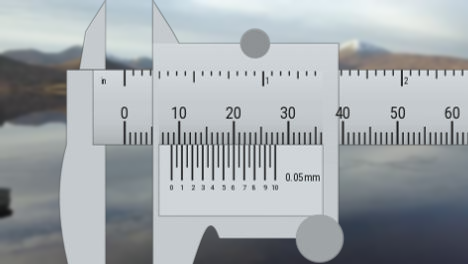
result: 8.6,mm
